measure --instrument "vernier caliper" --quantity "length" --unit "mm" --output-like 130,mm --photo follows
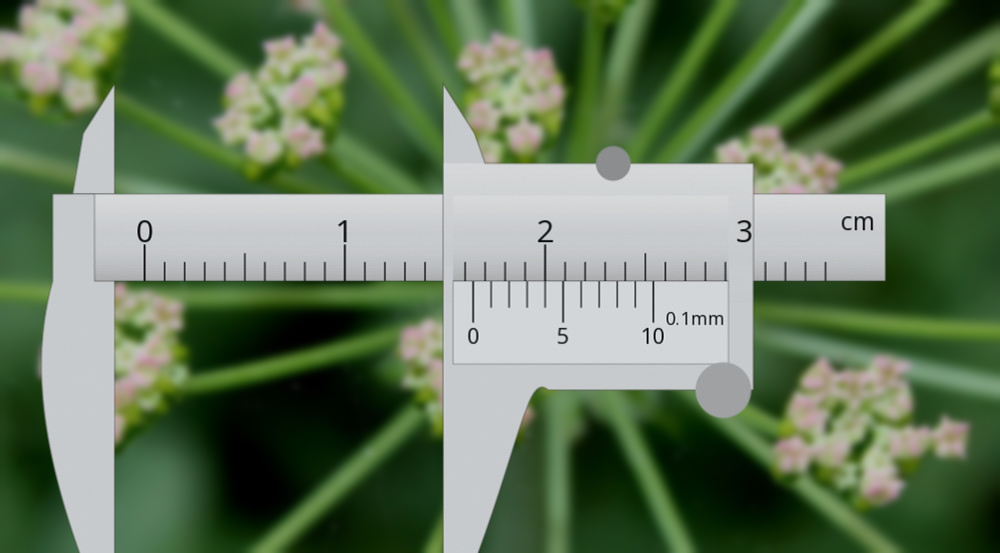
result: 16.4,mm
